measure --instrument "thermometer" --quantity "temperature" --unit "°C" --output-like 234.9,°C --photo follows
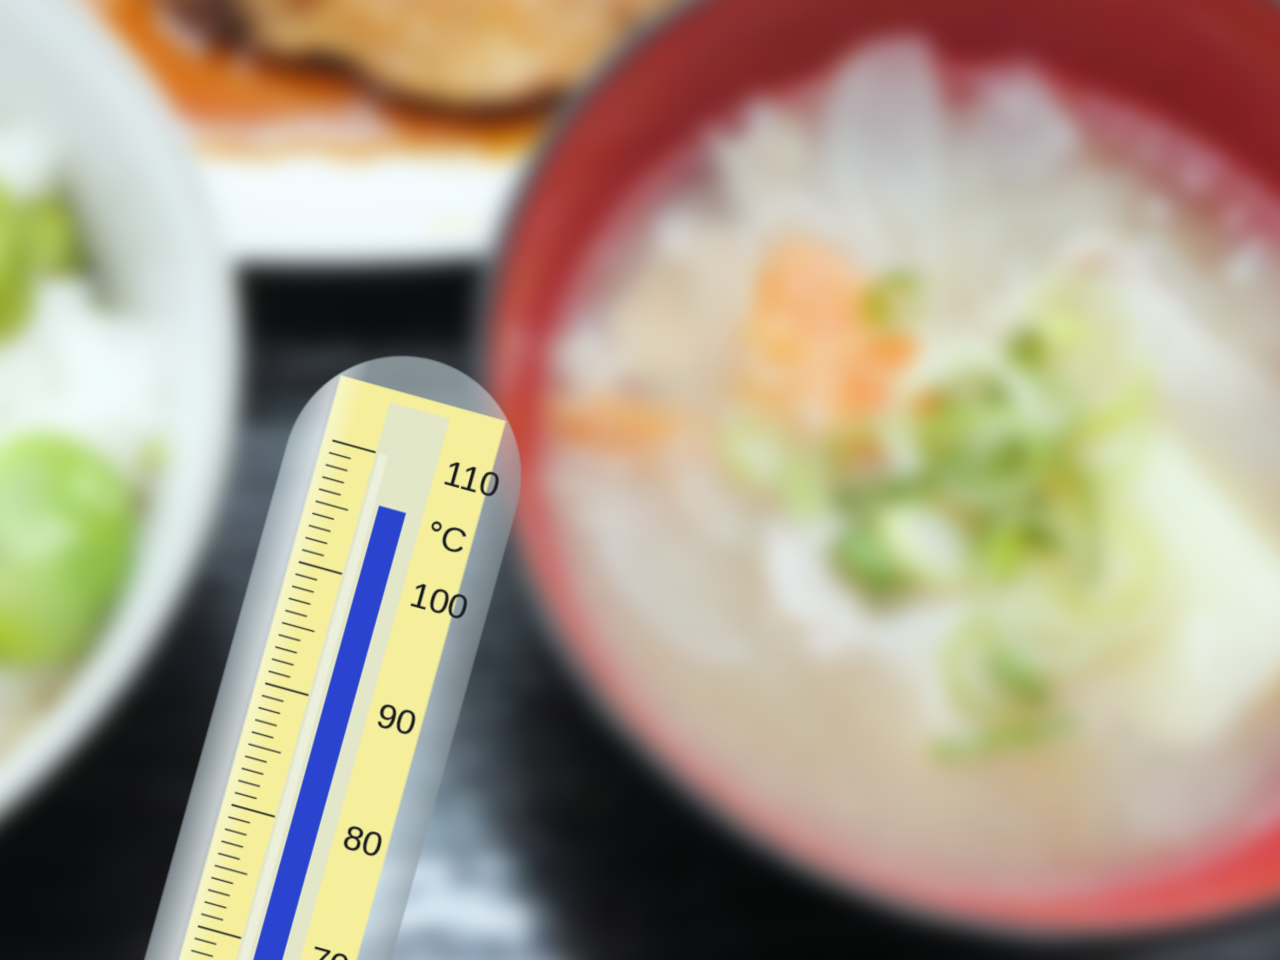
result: 106,°C
